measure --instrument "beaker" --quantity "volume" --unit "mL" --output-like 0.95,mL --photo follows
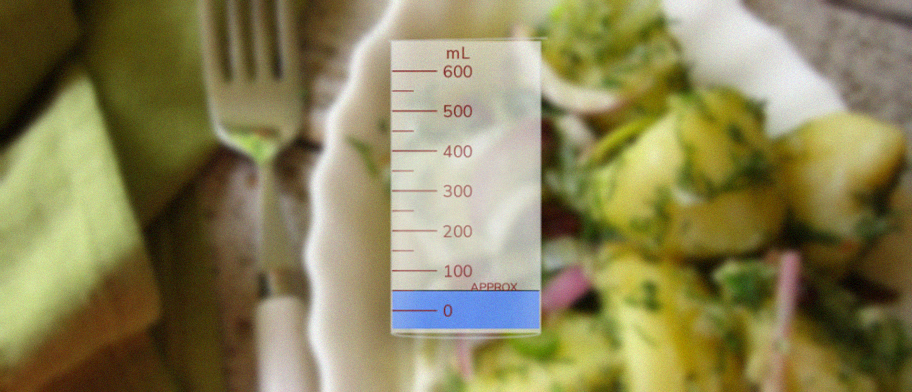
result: 50,mL
